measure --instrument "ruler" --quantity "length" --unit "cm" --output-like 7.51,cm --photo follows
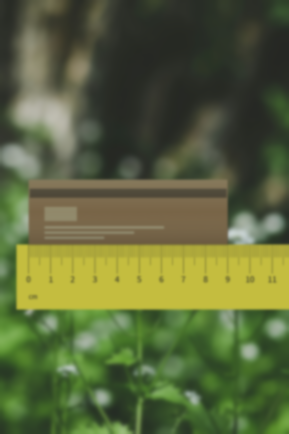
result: 9,cm
